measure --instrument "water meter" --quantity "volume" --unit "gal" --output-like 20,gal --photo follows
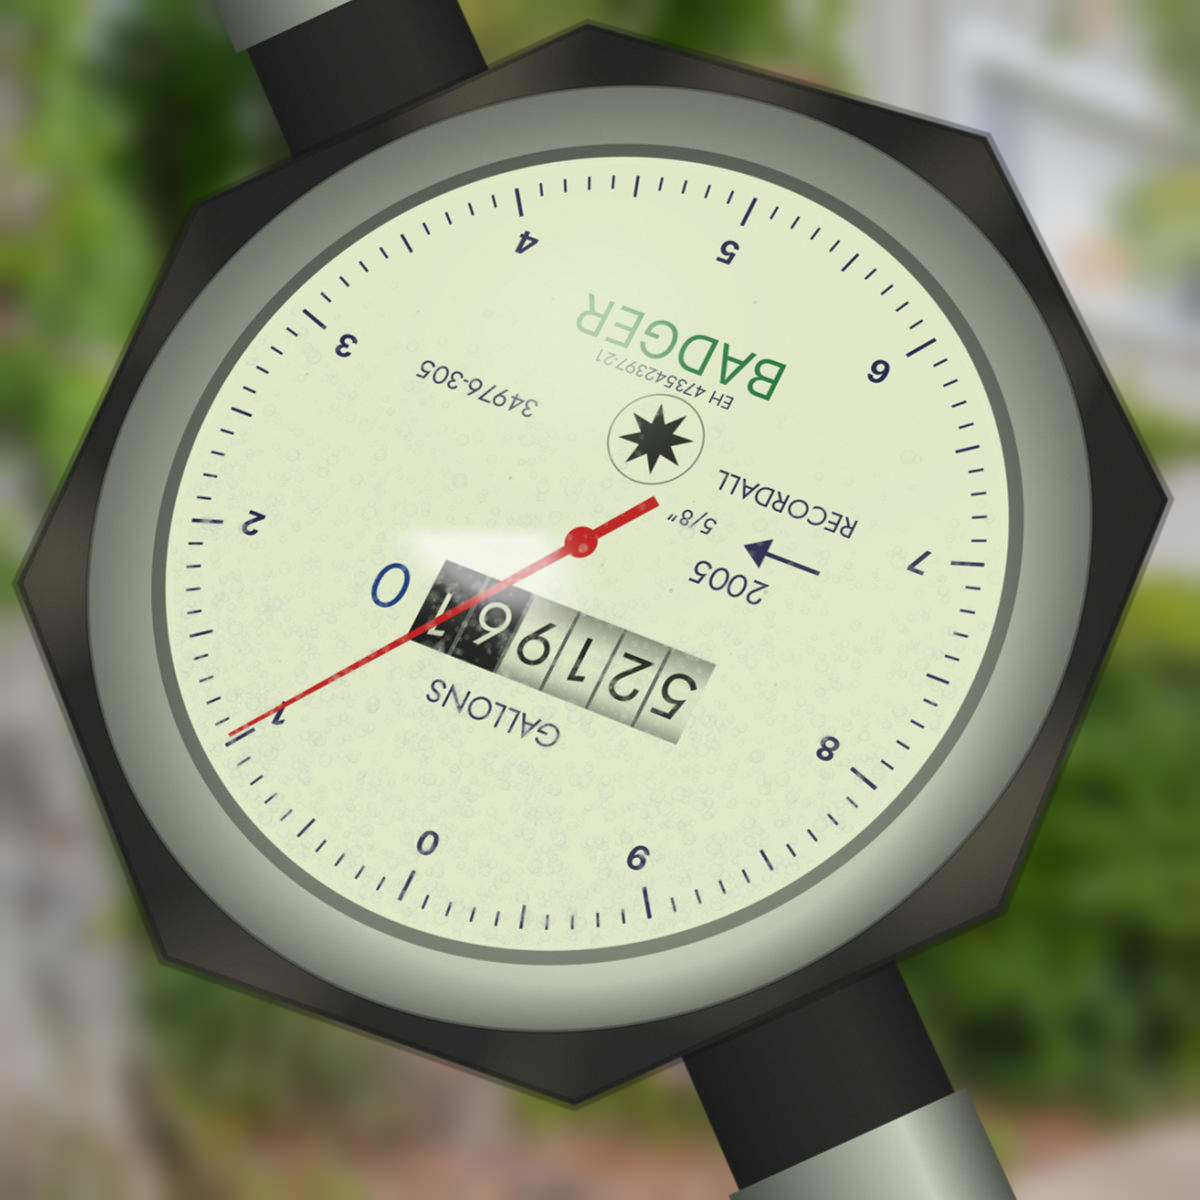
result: 5219611.0,gal
